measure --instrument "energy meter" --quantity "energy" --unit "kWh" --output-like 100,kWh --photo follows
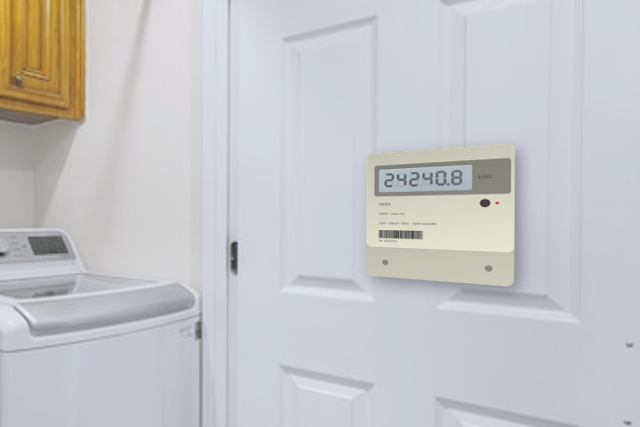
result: 24240.8,kWh
